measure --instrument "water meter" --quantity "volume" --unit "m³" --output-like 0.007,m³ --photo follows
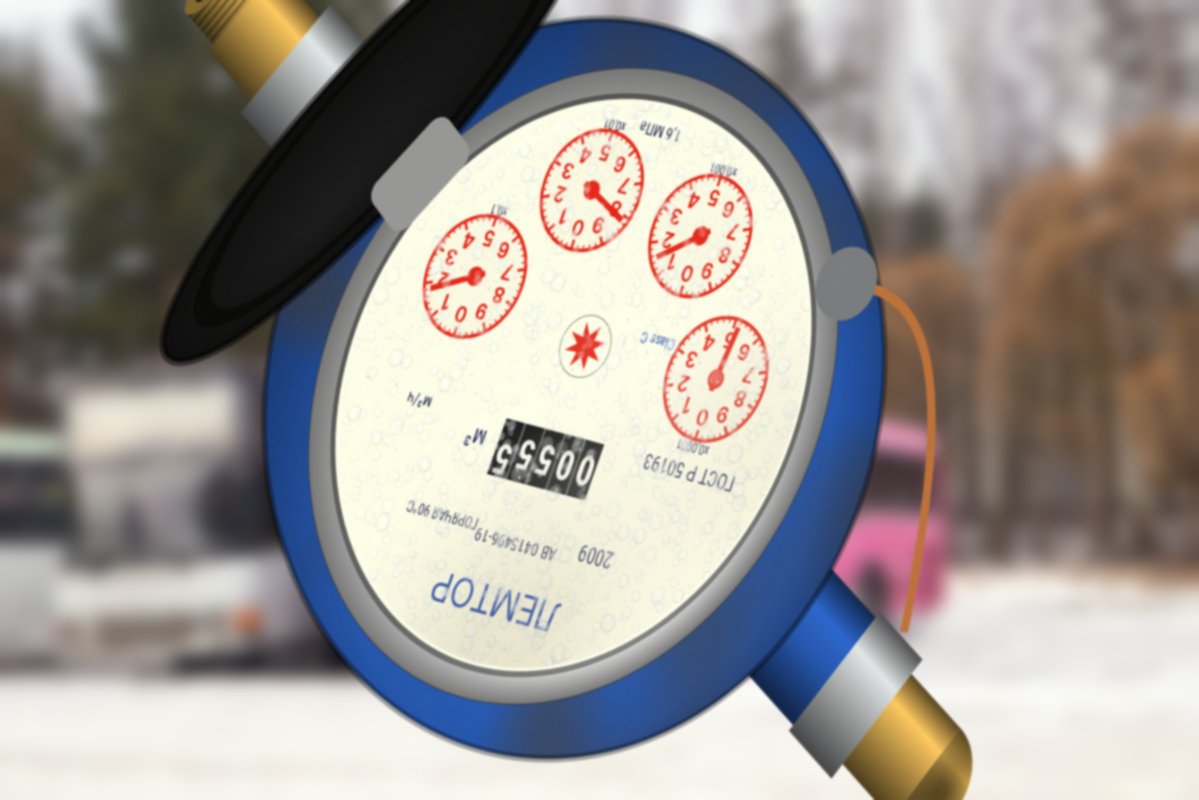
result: 555.1815,m³
